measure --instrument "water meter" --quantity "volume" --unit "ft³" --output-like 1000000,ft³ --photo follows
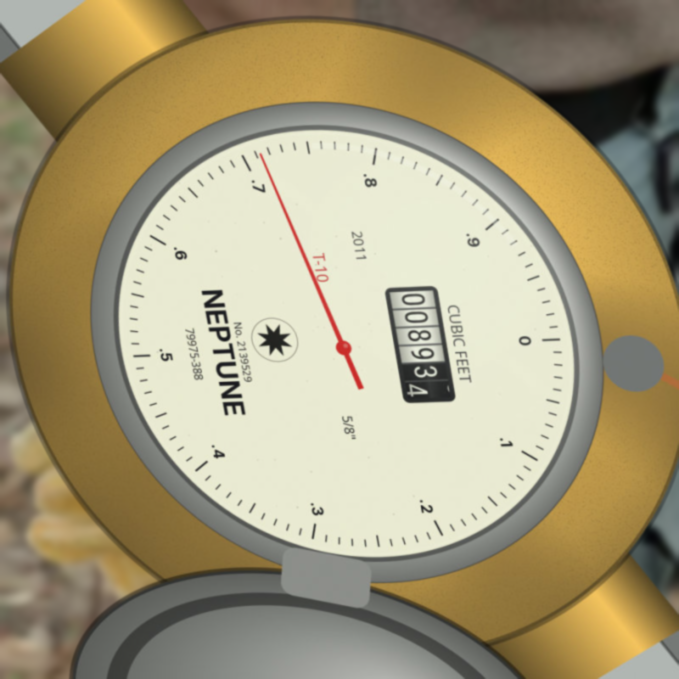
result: 8933.71,ft³
